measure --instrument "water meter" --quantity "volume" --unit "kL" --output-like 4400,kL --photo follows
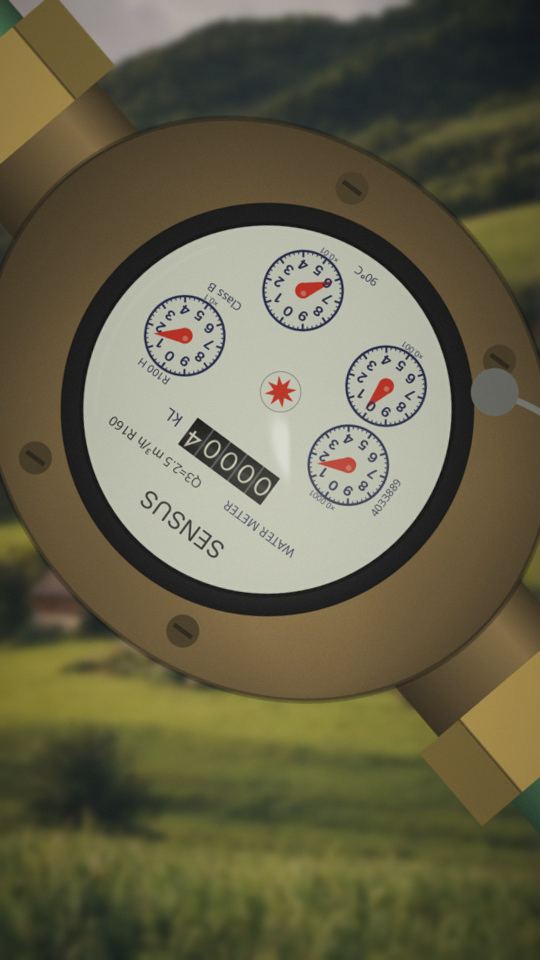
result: 4.1601,kL
